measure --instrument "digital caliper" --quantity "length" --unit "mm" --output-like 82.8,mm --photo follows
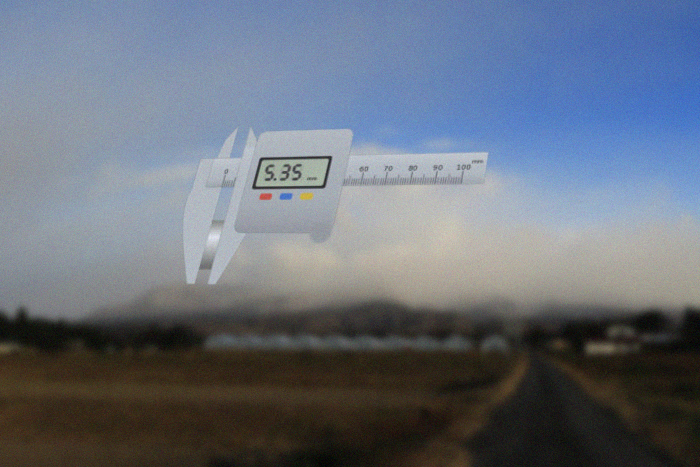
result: 5.35,mm
